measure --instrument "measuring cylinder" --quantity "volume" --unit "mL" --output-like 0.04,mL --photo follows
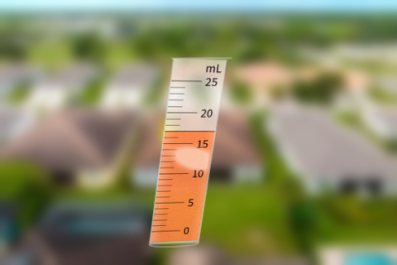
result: 17,mL
